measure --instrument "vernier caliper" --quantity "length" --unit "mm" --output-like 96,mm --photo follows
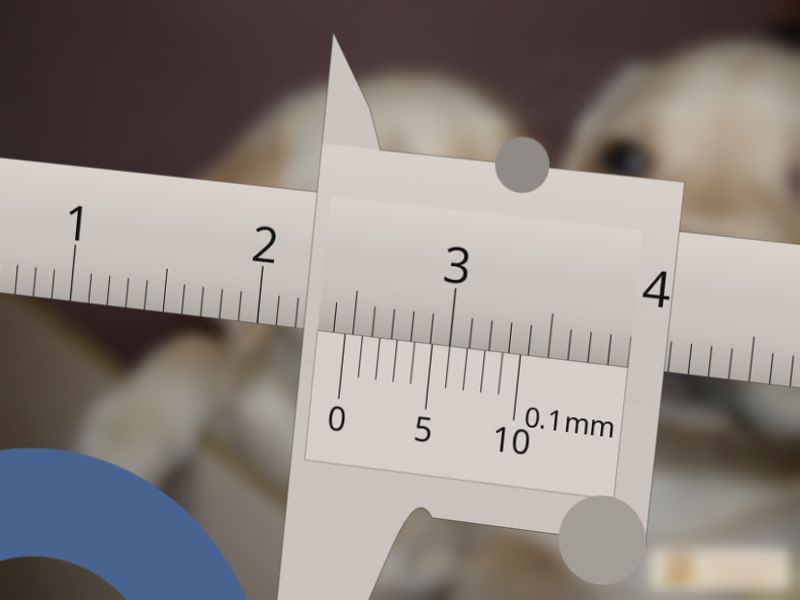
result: 24.6,mm
